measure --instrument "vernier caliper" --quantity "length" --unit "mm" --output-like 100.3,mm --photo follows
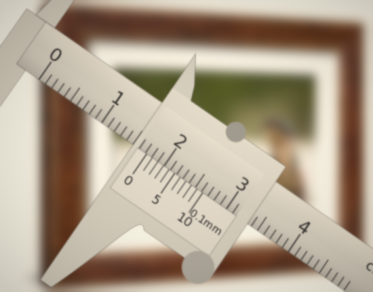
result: 17.2,mm
